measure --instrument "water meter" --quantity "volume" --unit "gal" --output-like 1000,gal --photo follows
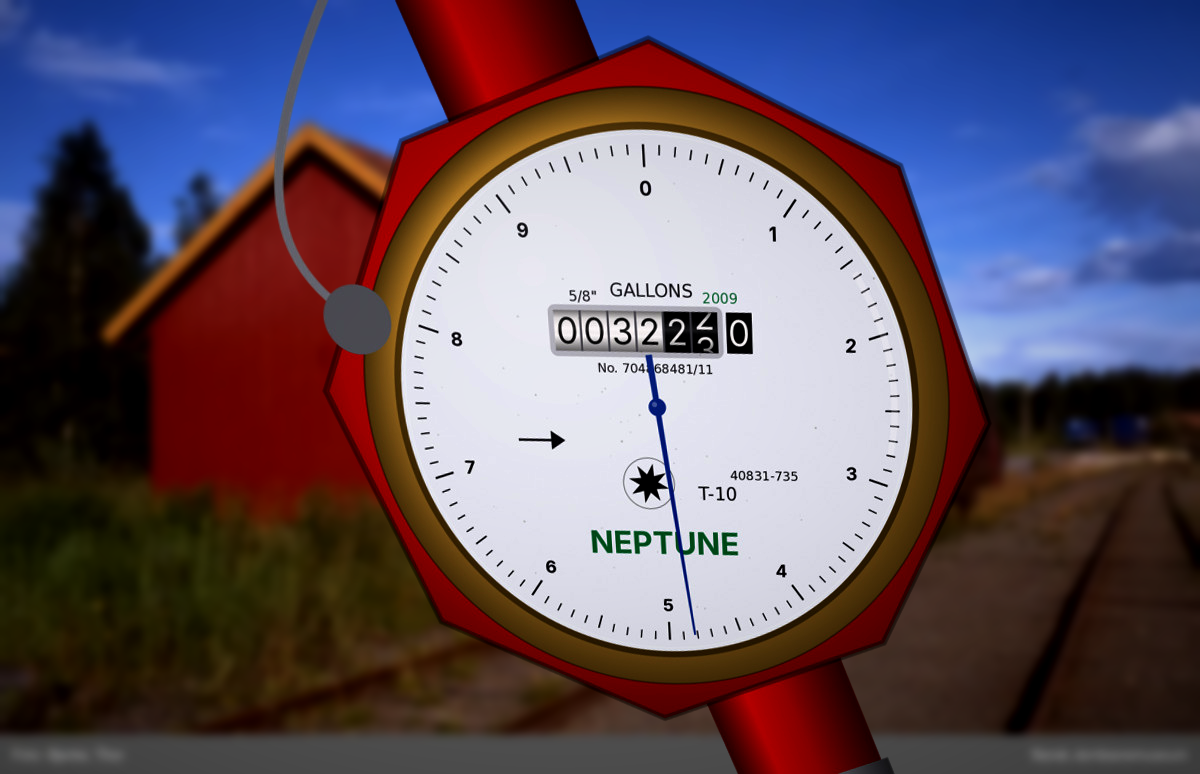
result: 32224.8,gal
